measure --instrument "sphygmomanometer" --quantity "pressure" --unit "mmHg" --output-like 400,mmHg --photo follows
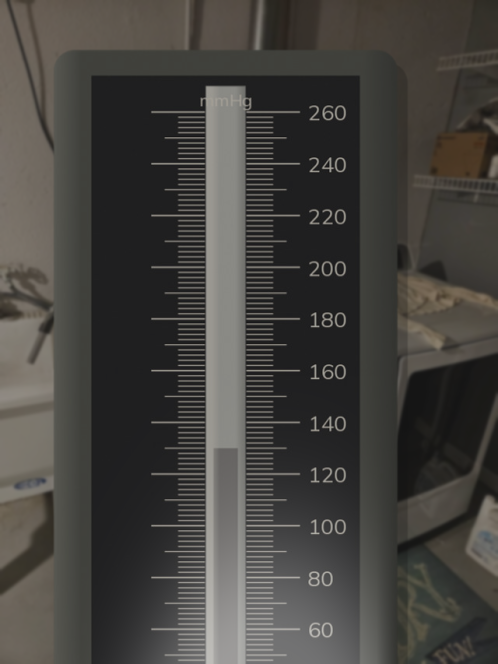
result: 130,mmHg
